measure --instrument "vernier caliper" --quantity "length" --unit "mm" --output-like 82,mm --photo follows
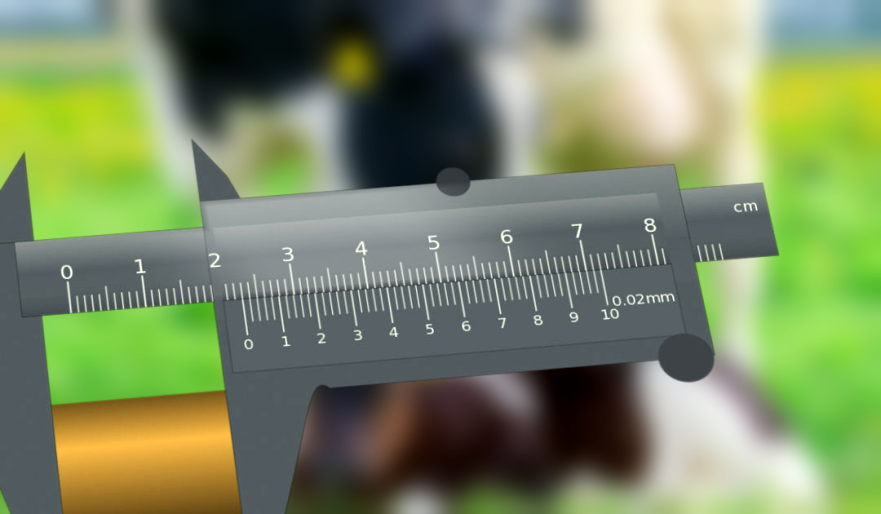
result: 23.0,mm
